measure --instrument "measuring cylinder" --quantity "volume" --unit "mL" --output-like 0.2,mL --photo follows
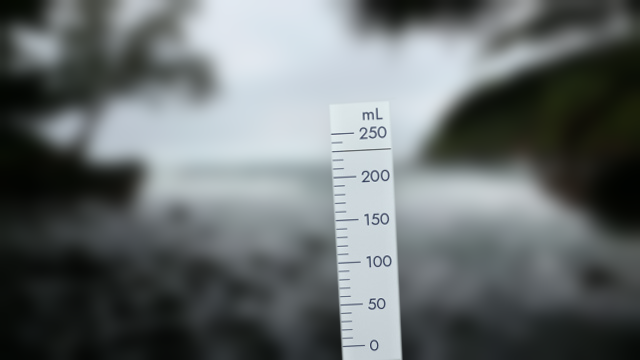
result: 230,mL
